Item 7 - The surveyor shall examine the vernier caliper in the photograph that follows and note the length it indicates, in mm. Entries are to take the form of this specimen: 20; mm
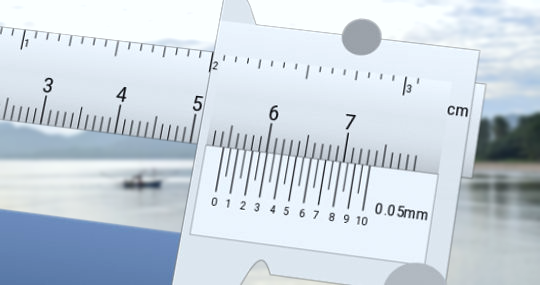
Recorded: 54.4; mm
